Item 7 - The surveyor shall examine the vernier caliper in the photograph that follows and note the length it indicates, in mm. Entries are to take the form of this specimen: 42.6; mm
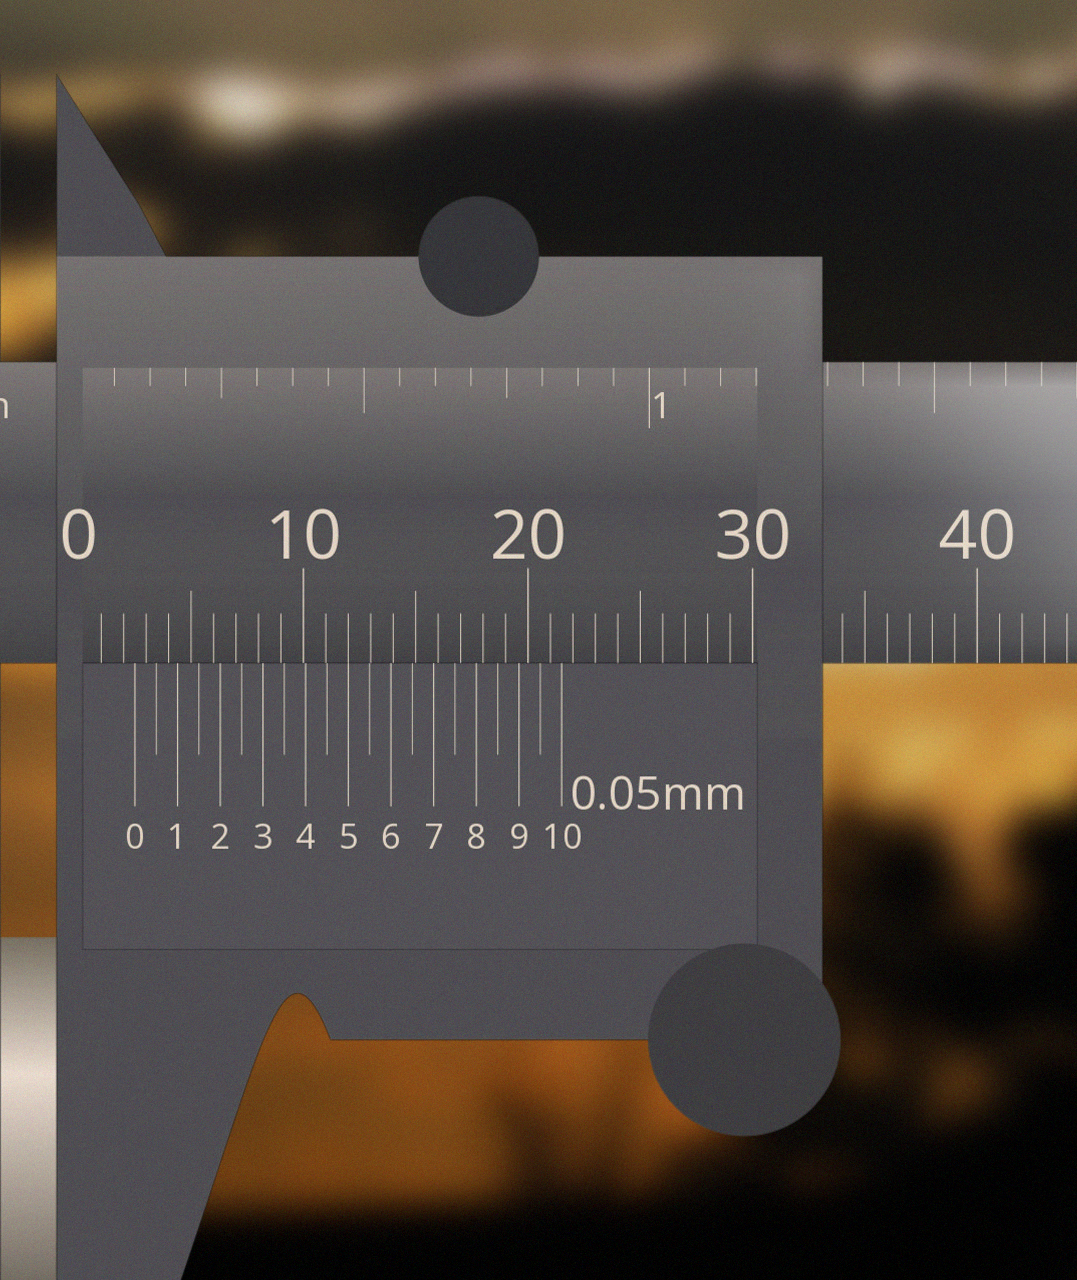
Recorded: 2.5; mm
